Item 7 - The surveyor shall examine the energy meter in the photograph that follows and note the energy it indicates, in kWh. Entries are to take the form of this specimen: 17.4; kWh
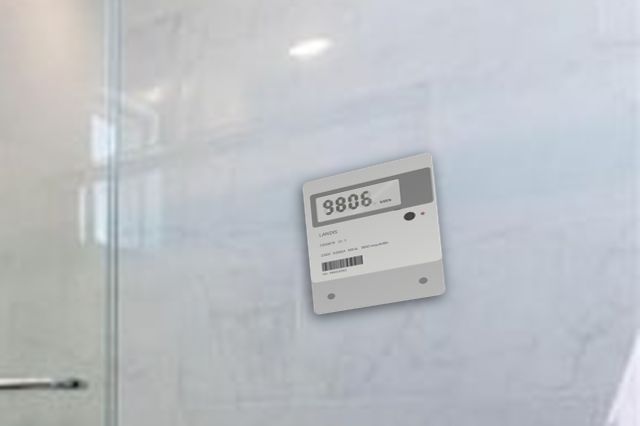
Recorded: 9806; kWh
